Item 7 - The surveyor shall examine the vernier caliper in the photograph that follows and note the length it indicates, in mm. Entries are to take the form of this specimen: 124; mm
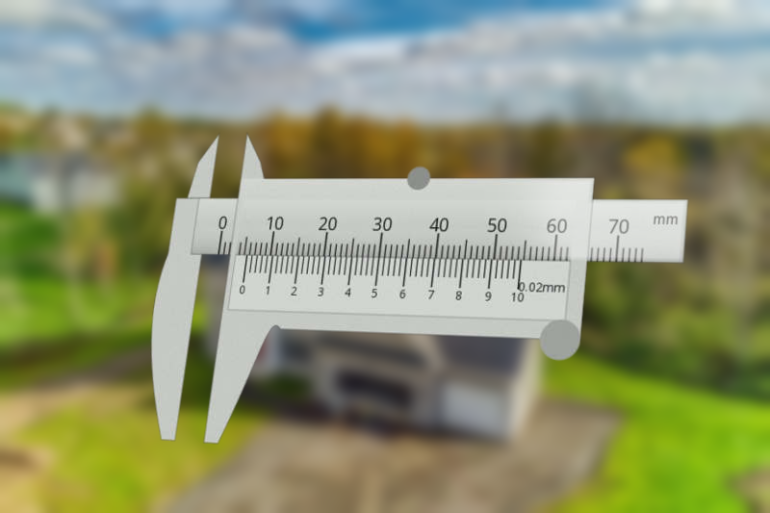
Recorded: 5.5; mm
